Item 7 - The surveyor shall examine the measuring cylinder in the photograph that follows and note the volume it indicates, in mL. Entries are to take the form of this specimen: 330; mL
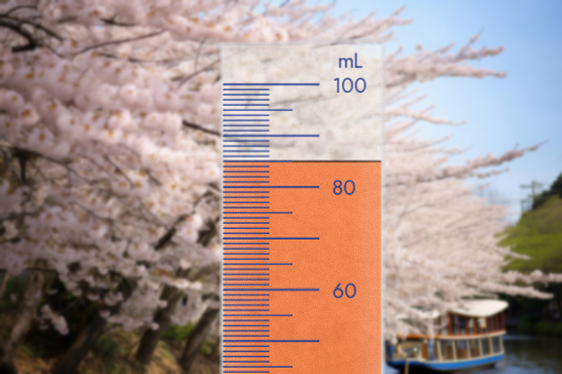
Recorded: 85; mL
